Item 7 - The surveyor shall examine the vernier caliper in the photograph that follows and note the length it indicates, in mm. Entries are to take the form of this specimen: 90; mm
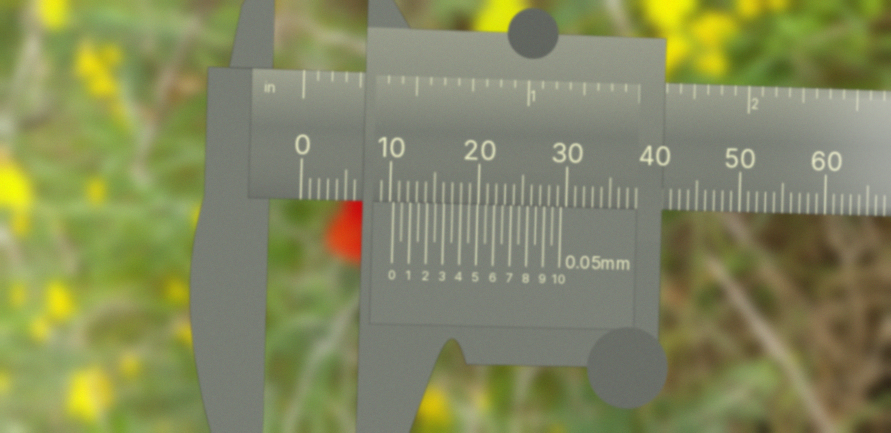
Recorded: 10.4; mm
